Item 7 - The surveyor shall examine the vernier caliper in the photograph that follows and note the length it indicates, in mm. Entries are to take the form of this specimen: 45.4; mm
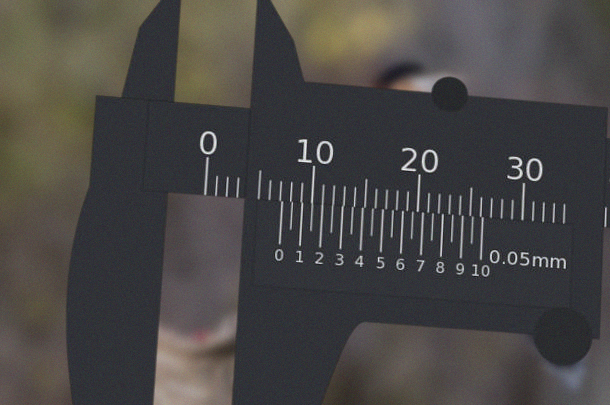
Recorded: 7.2; mm
